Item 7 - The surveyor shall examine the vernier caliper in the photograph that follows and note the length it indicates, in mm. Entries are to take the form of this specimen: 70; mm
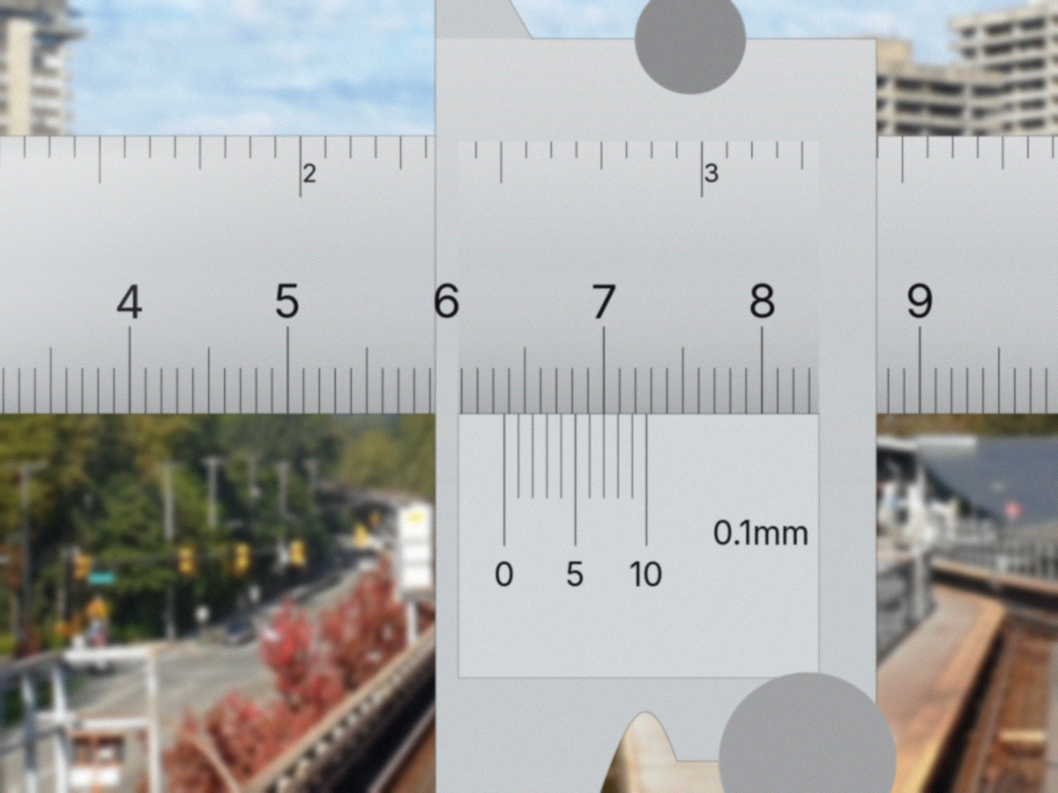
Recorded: 63.7; mm
